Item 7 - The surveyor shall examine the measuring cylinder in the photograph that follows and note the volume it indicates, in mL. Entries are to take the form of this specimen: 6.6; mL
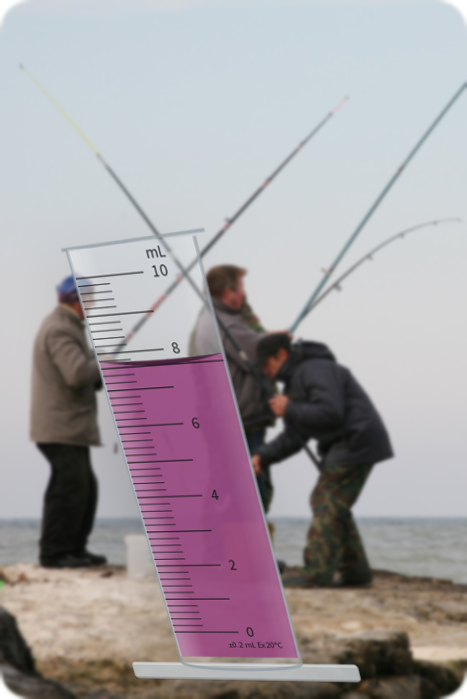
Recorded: 7.6; mL
